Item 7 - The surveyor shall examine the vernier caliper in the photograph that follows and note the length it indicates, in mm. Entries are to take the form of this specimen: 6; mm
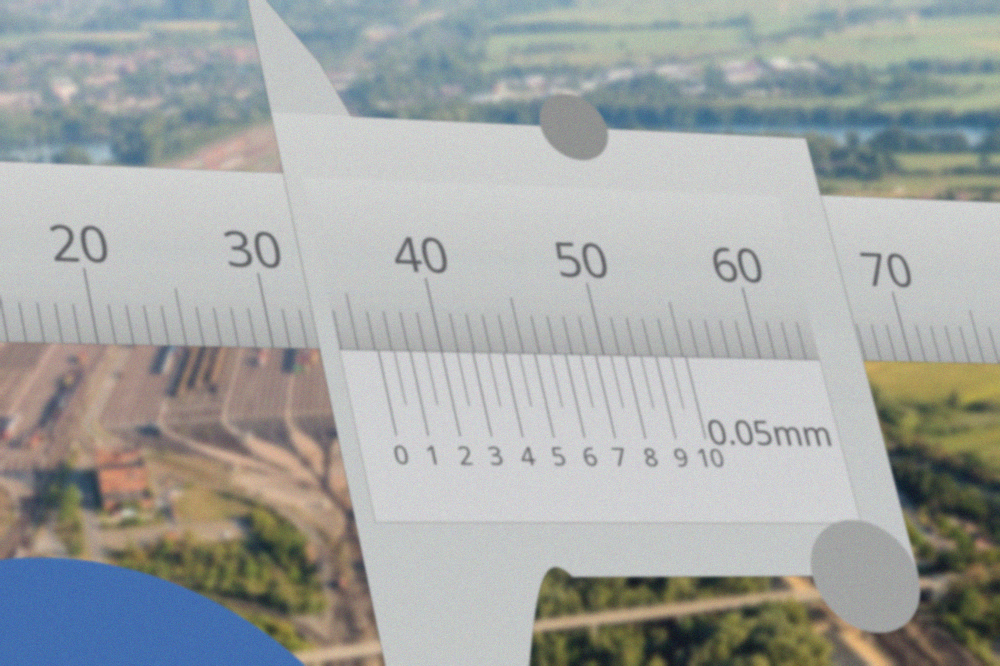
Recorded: 36.2; mm
